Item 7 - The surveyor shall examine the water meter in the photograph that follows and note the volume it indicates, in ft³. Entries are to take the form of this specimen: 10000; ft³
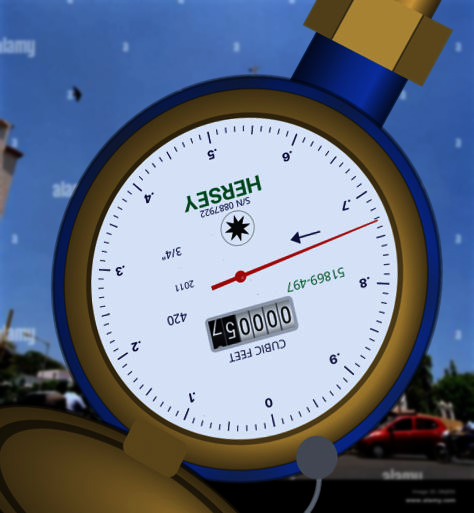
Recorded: 56.73; ft³
